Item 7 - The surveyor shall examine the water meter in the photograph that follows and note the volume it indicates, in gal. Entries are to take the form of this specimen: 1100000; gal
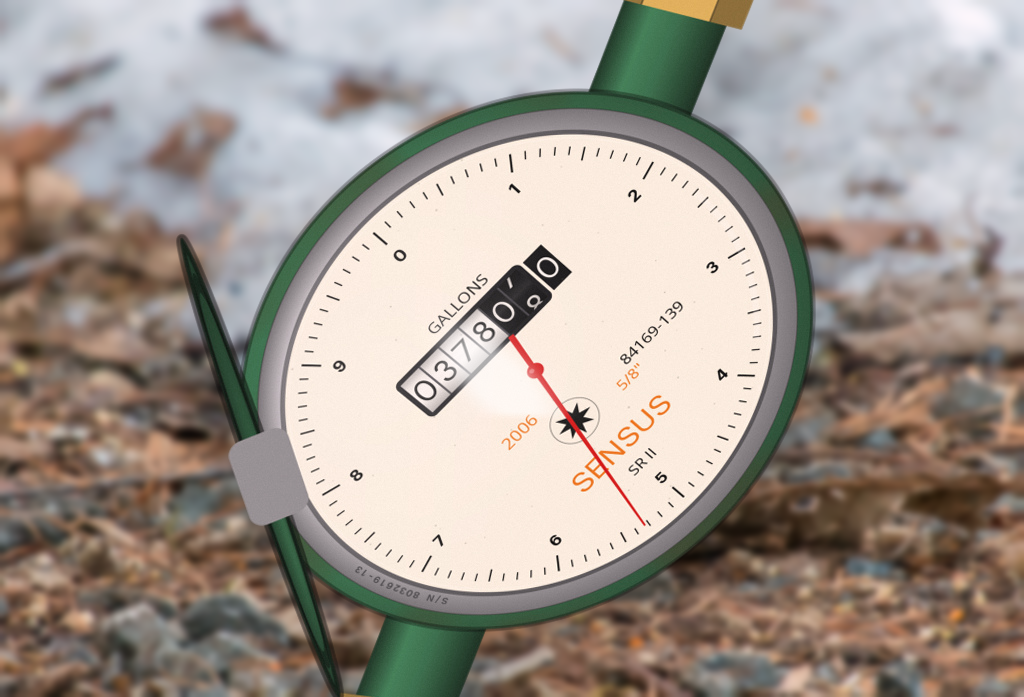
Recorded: 378075.3; gal
